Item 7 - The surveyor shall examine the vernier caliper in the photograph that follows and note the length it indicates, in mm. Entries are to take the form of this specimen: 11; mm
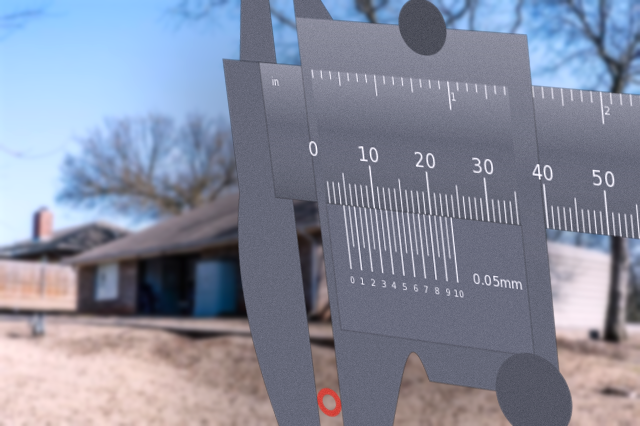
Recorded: 4.5; mm
